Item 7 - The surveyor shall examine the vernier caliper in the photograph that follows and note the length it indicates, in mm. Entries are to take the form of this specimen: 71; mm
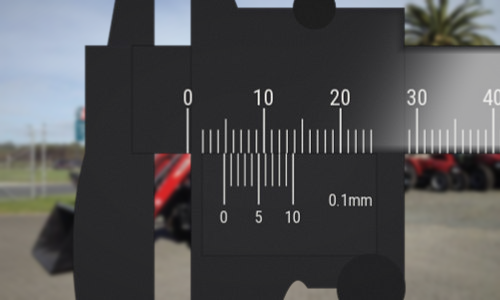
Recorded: 4.8; mm
